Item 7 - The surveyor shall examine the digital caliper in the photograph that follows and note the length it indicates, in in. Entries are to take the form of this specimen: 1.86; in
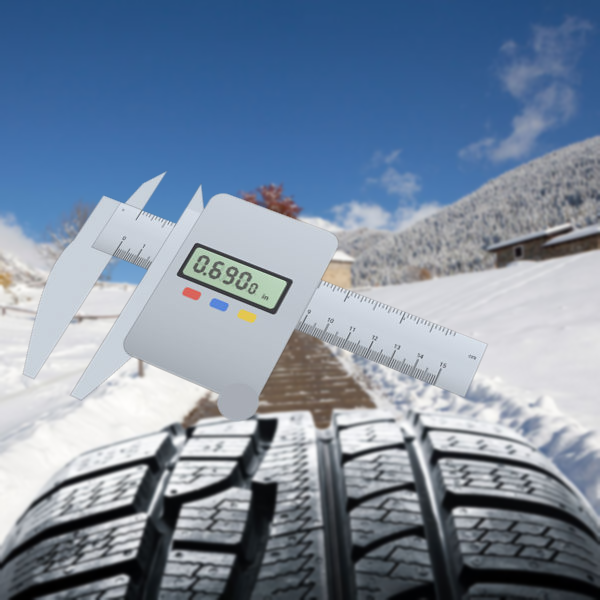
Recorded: 0.6900; in
